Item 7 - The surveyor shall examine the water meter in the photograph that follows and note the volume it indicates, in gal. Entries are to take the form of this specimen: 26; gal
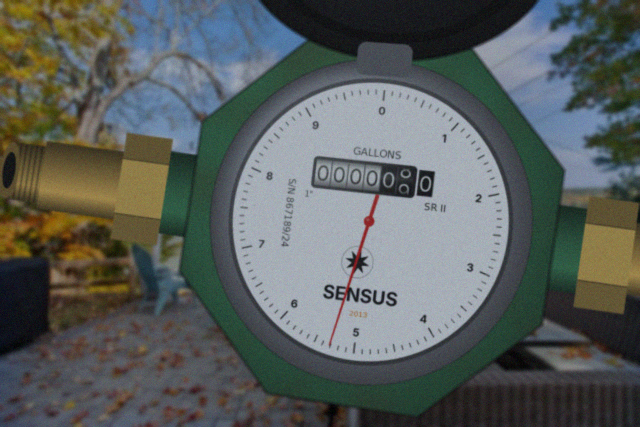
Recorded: 85.3; gal
